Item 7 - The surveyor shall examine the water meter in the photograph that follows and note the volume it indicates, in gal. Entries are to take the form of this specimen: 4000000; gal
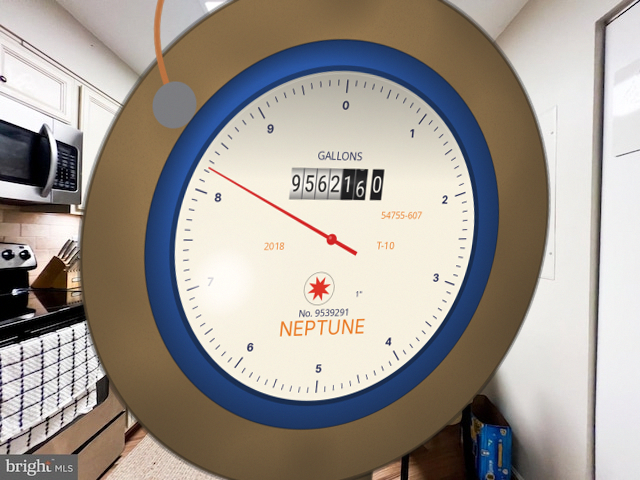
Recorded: 9562158.2; gal
